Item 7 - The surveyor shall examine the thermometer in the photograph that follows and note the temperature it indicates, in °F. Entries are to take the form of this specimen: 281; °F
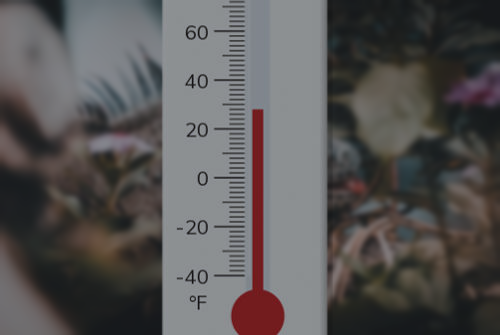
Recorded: 28; °F
